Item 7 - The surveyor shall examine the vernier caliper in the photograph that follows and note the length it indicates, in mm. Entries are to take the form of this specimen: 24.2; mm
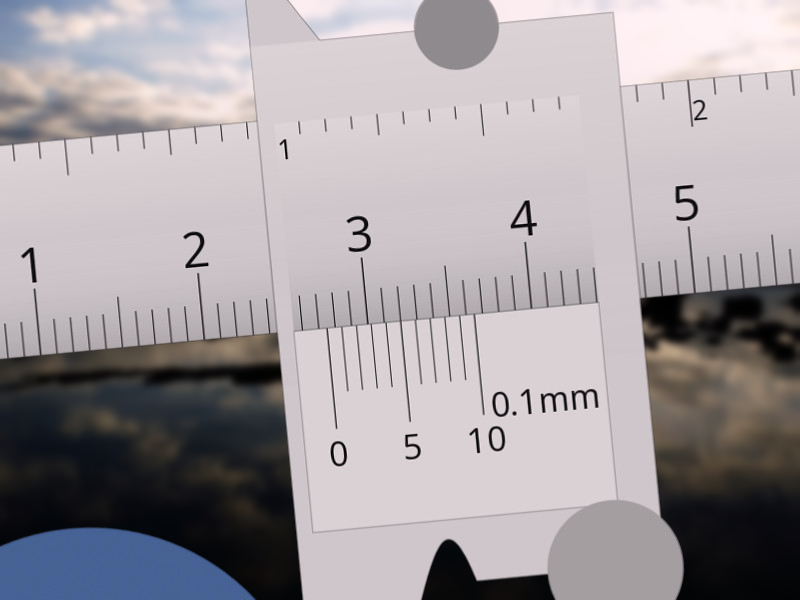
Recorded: 27.5; mm
